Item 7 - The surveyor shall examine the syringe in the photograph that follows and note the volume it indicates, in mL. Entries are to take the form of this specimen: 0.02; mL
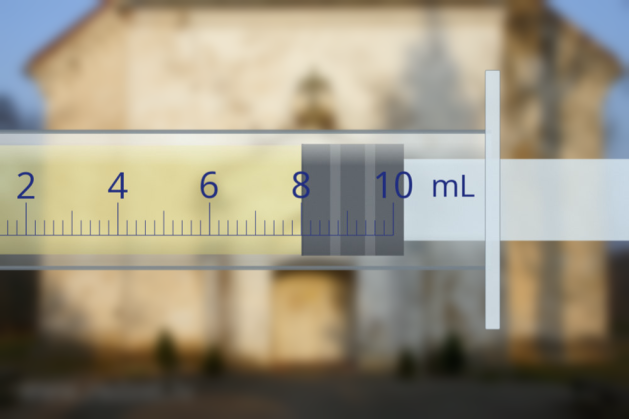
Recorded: 8; mL
